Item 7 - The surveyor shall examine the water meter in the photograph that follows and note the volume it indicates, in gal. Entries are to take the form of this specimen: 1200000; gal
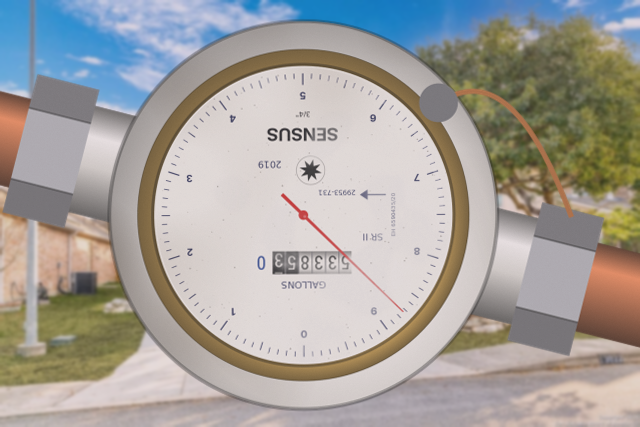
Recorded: 5338528.7; gal
